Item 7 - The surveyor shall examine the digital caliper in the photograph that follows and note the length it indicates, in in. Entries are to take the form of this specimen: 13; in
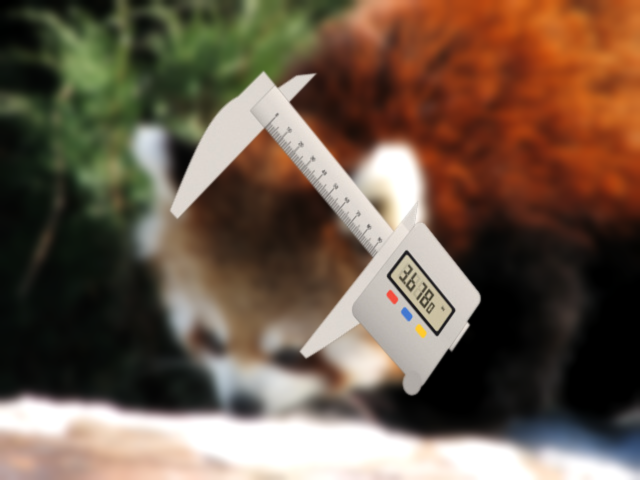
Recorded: 3.6780; in
